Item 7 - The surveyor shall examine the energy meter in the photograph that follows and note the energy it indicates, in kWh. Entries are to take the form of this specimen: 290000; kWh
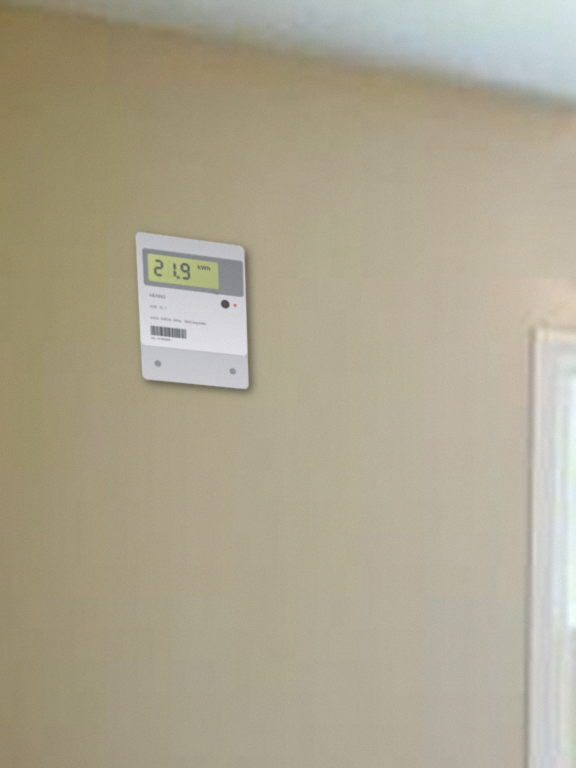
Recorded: 21.9; kWh
